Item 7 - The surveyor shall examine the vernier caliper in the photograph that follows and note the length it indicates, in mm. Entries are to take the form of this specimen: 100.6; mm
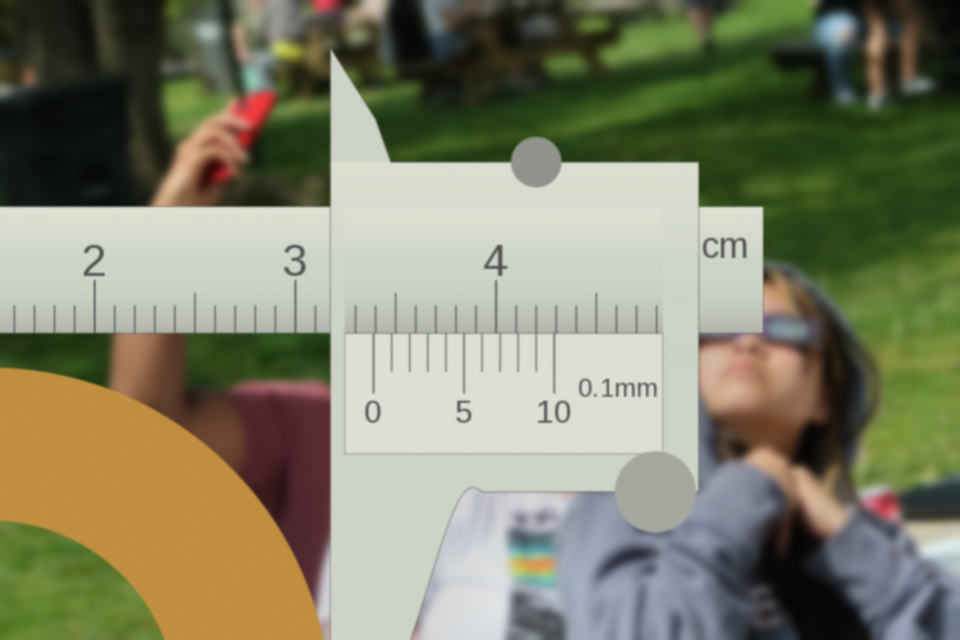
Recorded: 33.9; mm
